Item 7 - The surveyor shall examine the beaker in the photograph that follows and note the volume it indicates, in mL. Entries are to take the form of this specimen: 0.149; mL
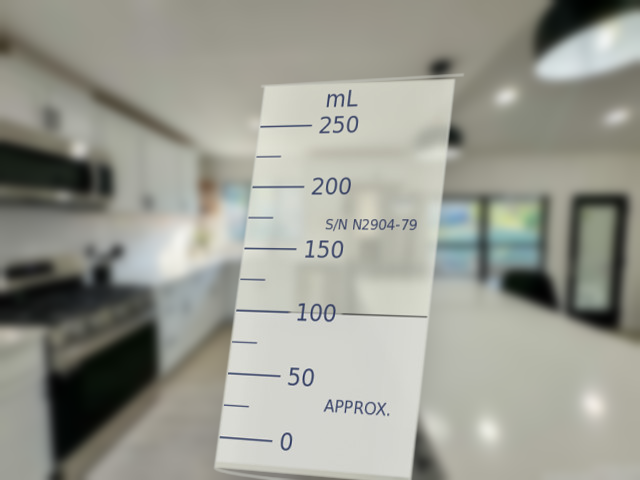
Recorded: 100; mL
